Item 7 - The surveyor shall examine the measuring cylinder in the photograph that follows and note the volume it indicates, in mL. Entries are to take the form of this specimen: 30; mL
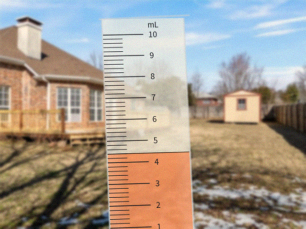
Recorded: 4.4; mL
